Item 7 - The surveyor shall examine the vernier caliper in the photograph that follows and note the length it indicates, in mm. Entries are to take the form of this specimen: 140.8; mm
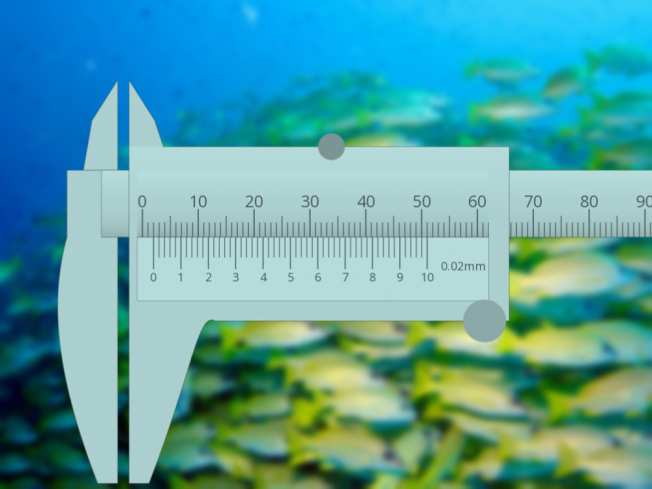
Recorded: 2.0; mm
